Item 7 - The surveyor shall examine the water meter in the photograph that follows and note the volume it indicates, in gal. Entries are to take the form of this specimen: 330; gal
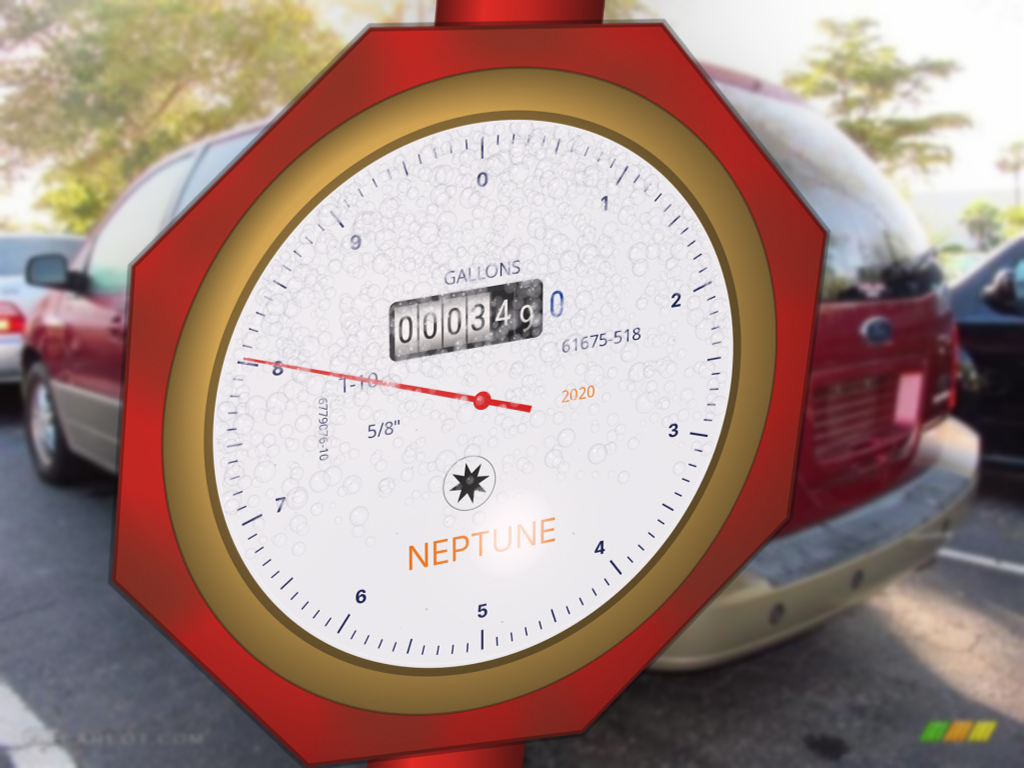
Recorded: 3488.0; gal
